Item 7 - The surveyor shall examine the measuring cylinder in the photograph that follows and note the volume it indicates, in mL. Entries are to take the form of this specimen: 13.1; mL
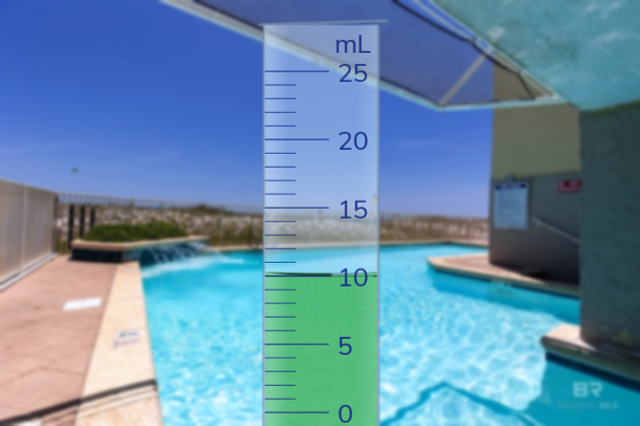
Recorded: 10; mL
